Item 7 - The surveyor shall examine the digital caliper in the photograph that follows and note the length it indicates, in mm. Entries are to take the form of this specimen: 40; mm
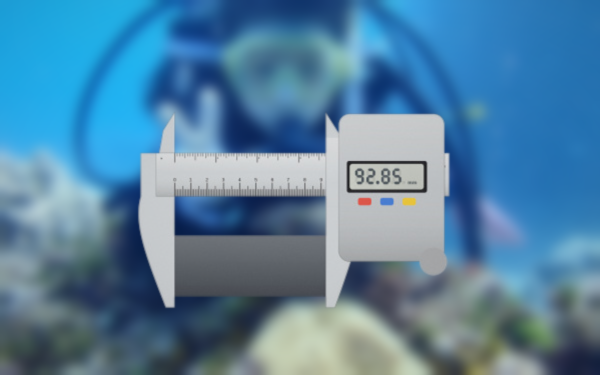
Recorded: 92.85; mm
